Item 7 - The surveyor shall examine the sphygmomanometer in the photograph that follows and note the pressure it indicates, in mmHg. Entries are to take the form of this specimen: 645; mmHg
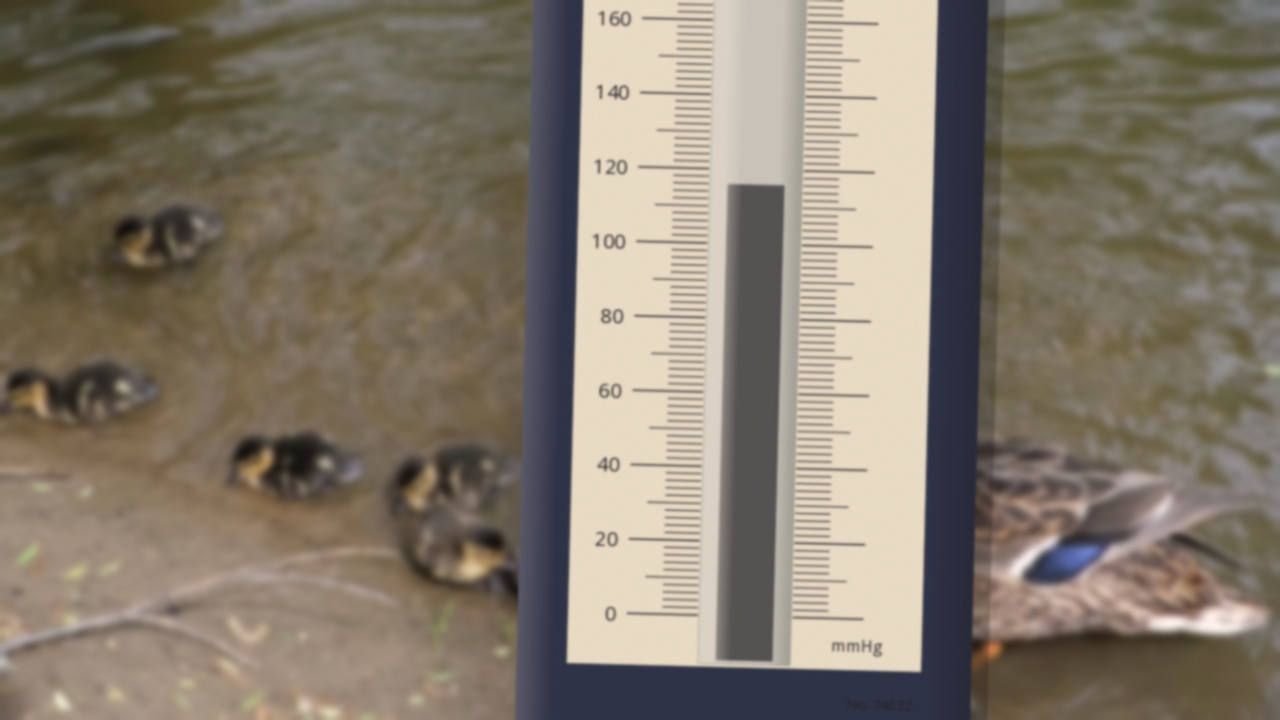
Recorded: 116; mmHg
